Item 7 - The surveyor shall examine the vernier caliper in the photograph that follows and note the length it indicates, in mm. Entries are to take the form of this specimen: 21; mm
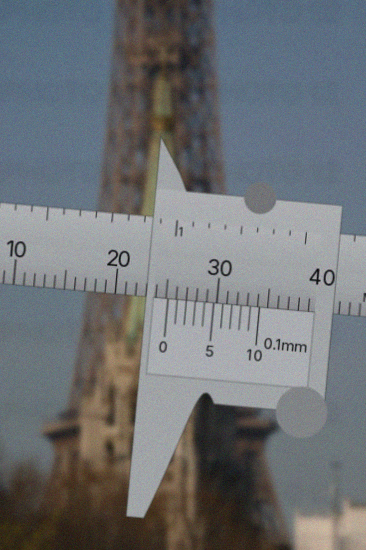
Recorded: 25.2; mm
